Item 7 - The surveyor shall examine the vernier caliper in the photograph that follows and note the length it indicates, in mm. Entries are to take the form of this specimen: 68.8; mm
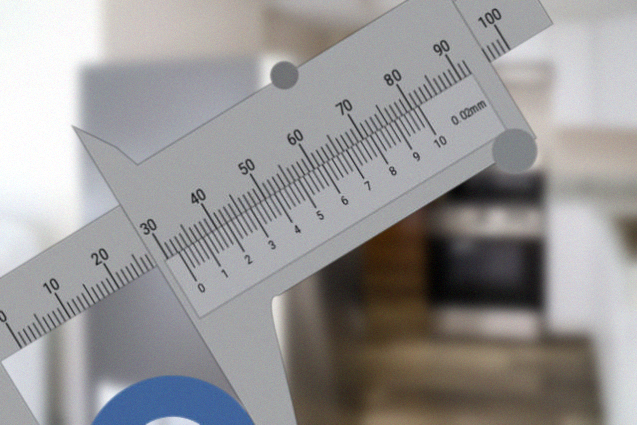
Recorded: 32.2; mm
